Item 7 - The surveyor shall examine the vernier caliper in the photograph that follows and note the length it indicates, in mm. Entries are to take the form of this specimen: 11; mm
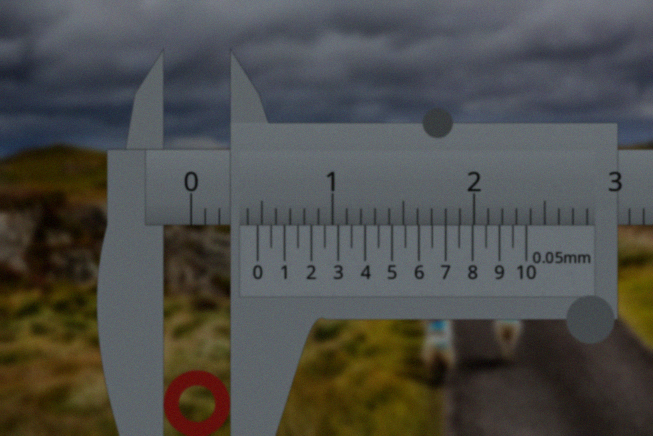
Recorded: 4.7; mm
